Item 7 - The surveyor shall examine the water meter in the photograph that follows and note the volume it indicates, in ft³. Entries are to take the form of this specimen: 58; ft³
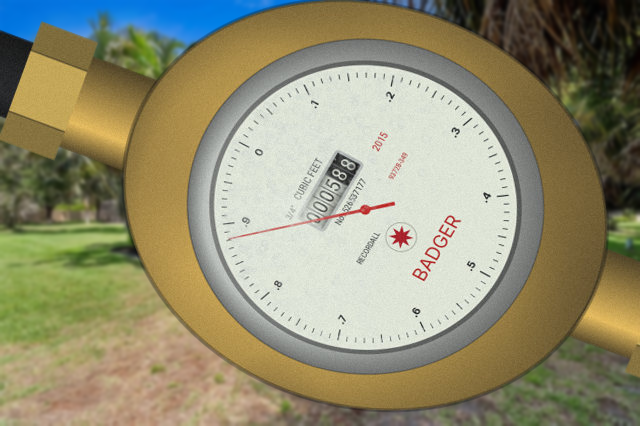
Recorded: 587.88; ft³
